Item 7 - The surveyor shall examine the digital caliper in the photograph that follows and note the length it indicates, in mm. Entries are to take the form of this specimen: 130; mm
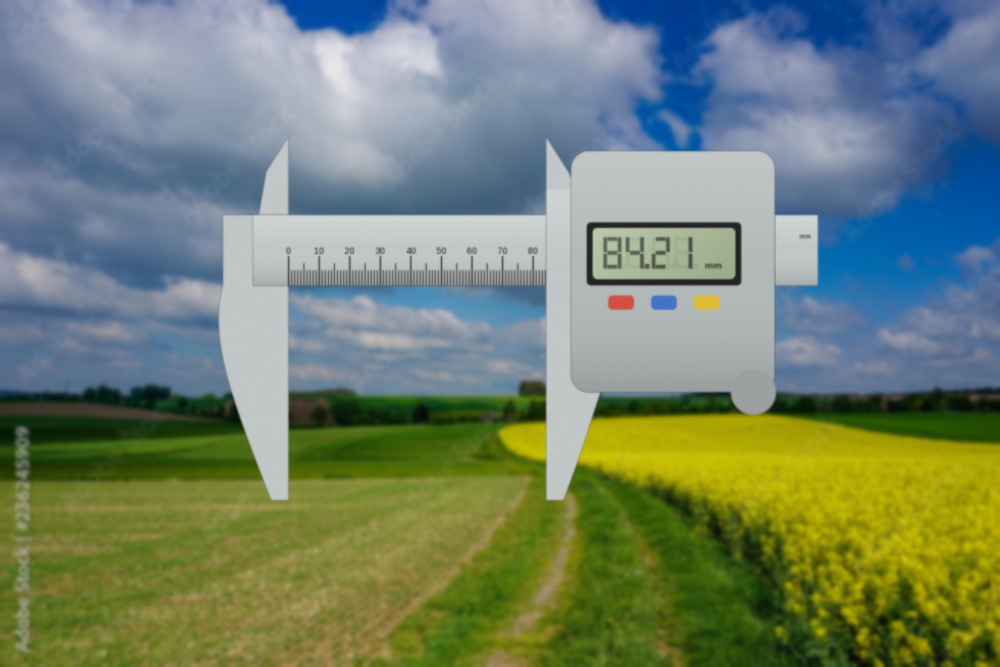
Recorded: 84.21; mm
